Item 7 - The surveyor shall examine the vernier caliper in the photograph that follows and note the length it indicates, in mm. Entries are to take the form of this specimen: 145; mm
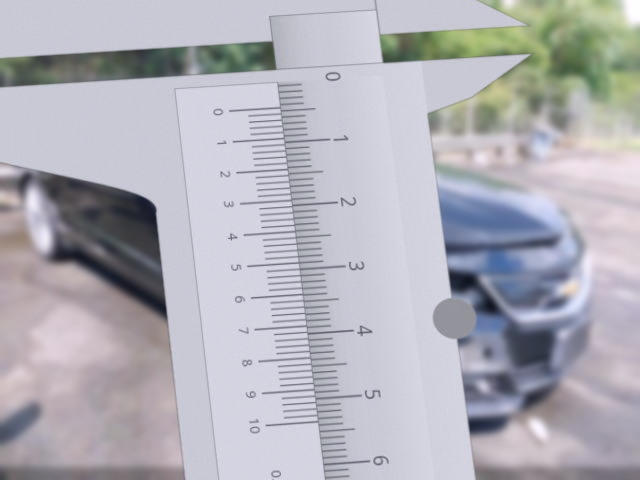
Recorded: 4.5; mm
